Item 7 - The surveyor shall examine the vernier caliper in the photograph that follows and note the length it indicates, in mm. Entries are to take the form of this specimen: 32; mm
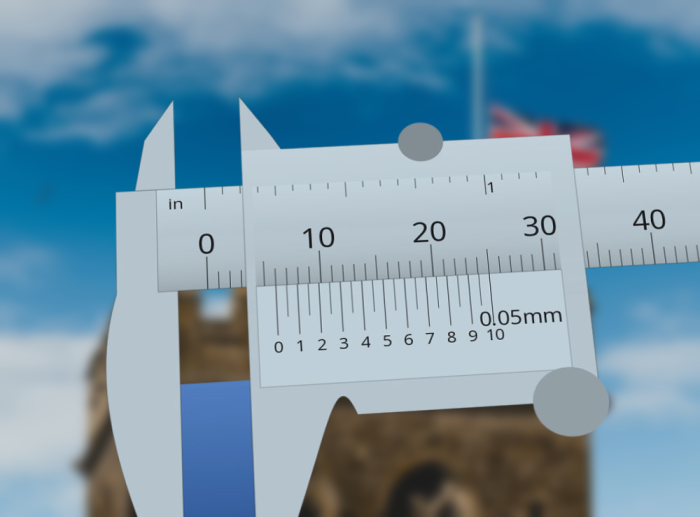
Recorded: 6.0; mm
